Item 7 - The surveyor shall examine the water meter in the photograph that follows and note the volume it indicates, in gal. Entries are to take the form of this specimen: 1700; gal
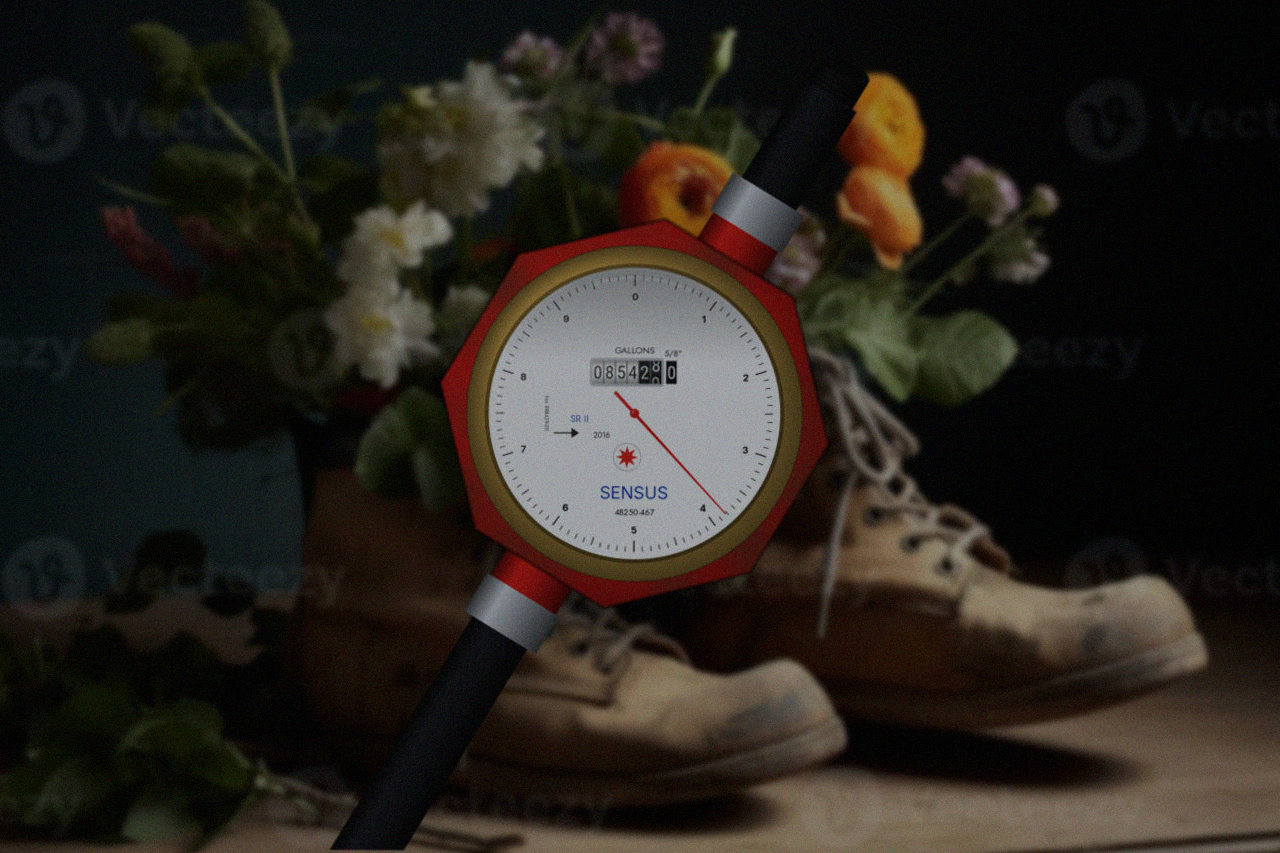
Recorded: 854283.8; gal
